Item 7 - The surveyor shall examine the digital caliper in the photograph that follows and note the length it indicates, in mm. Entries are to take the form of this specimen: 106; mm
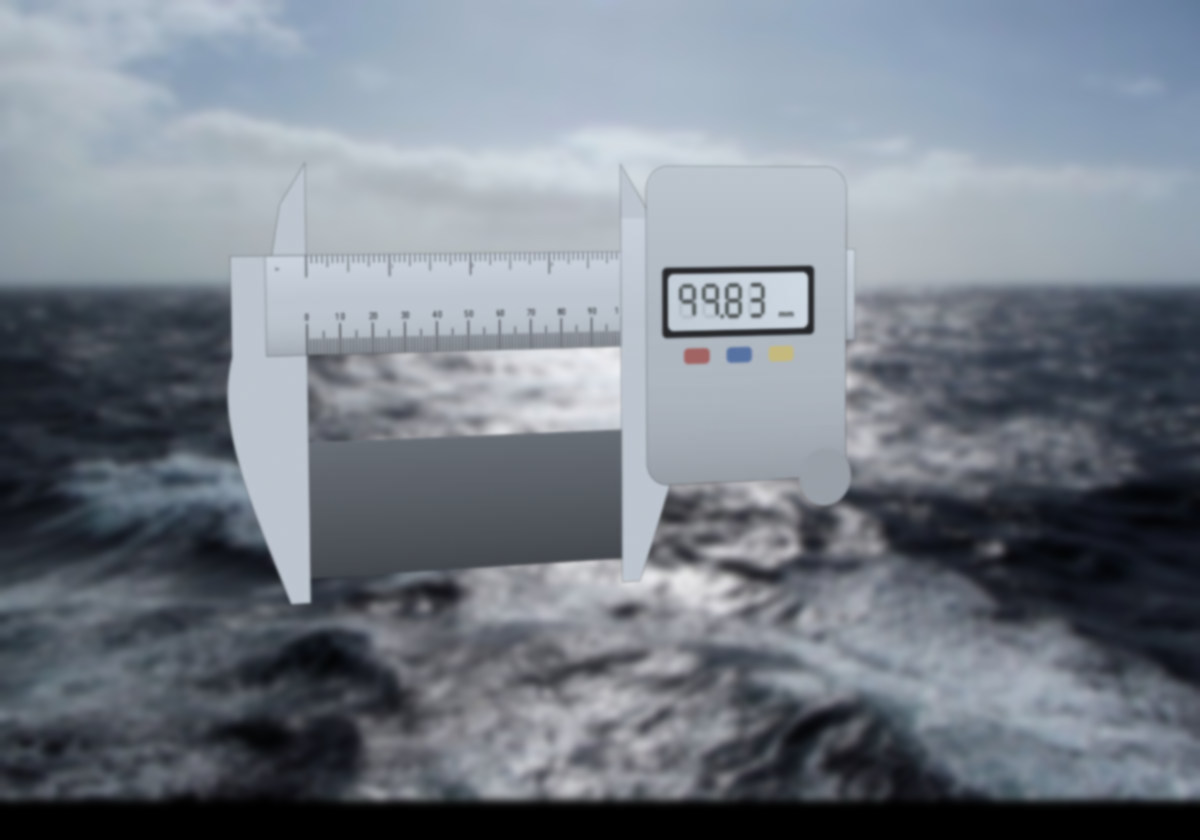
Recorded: 99.83; mm
